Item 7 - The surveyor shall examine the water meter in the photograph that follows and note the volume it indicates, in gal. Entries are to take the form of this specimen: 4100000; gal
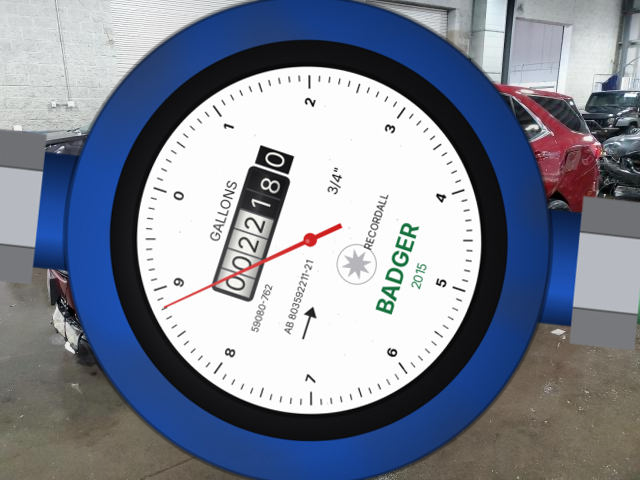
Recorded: 22178.8; gal
